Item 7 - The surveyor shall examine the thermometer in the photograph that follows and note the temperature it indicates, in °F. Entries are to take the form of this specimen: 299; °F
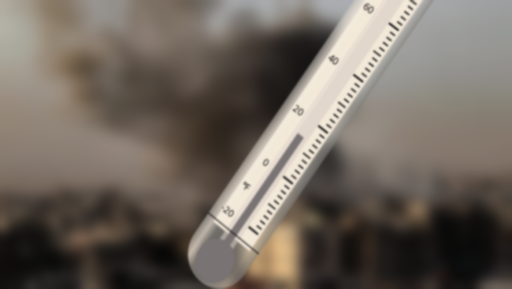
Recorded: 14; °F
